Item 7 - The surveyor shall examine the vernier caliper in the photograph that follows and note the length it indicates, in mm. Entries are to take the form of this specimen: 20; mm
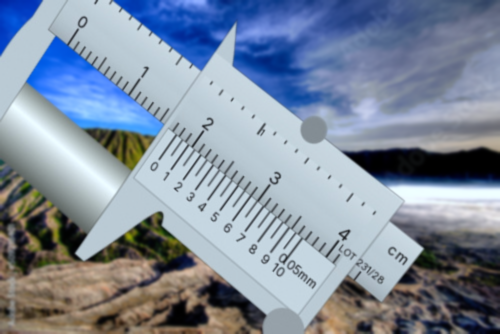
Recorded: 17.6; mm
